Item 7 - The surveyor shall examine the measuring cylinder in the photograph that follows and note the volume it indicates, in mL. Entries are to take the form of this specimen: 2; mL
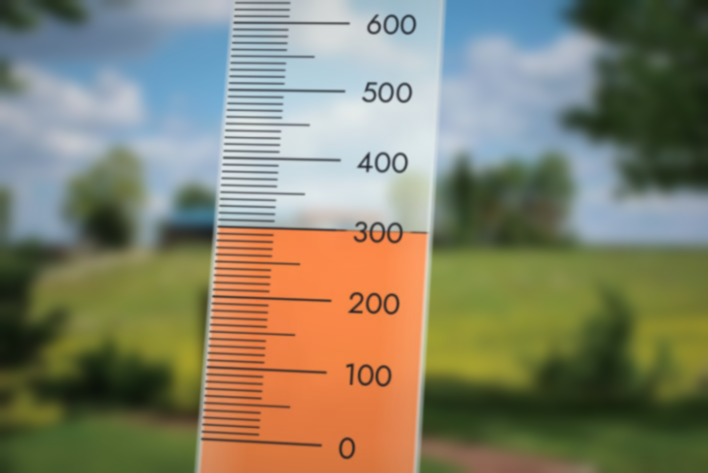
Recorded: 300; mL
